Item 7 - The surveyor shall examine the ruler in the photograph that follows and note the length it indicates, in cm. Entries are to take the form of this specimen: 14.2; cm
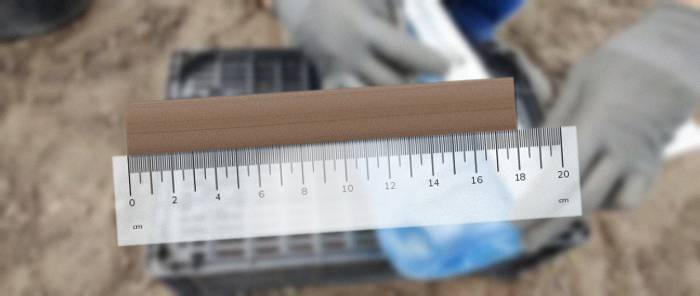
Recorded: 18; cm
